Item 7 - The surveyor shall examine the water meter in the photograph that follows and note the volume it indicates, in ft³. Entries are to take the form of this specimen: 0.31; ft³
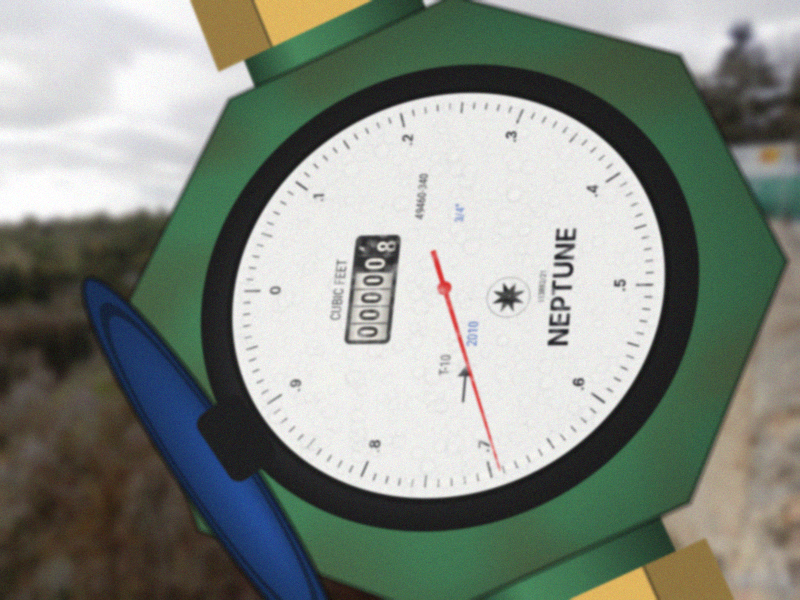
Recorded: 7.69; ft³
